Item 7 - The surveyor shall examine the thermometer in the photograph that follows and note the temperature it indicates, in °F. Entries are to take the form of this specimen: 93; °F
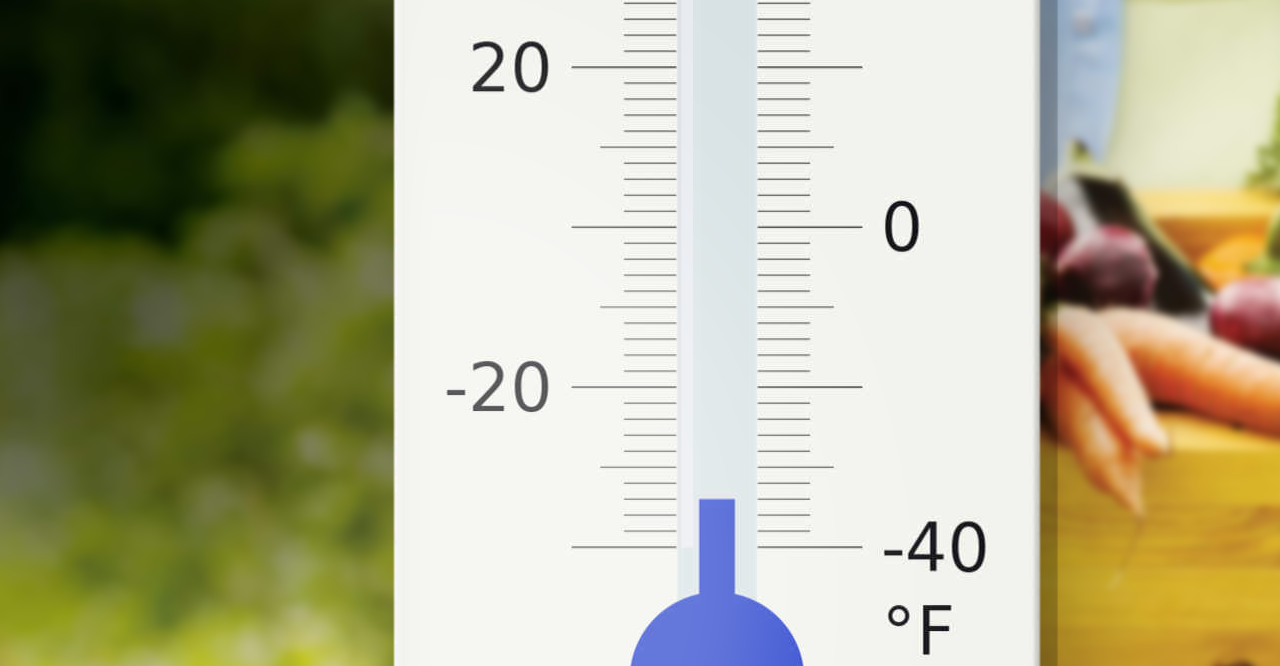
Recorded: -34; °F
